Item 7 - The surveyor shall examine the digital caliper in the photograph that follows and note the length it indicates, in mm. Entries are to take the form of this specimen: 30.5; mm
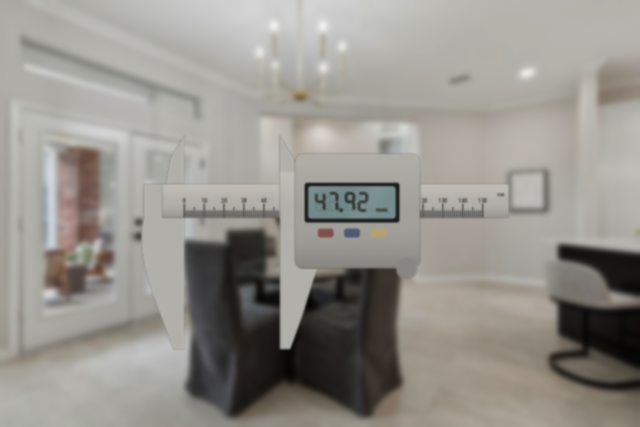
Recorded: 47.92; mm
